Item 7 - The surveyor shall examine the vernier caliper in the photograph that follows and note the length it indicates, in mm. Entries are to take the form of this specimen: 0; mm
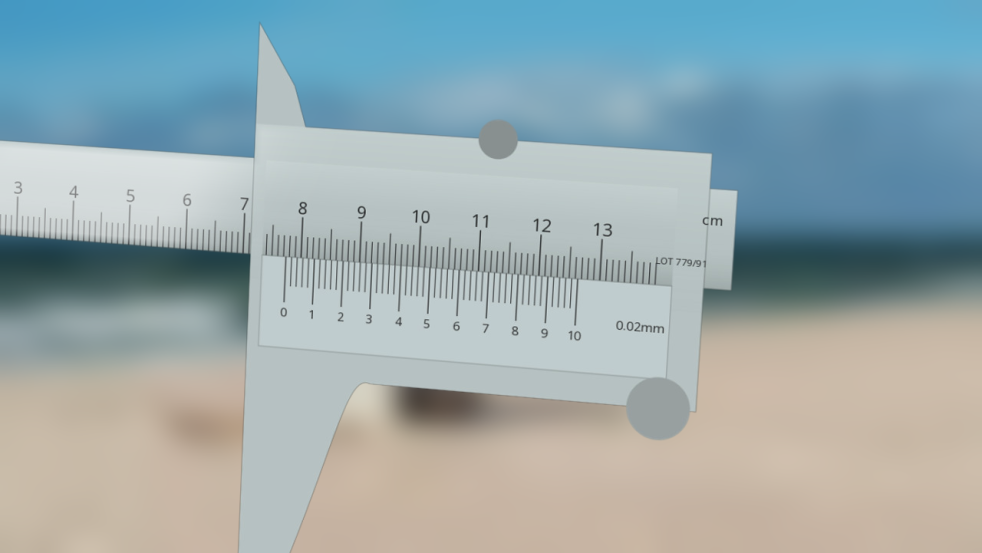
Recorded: 77.4; mm
